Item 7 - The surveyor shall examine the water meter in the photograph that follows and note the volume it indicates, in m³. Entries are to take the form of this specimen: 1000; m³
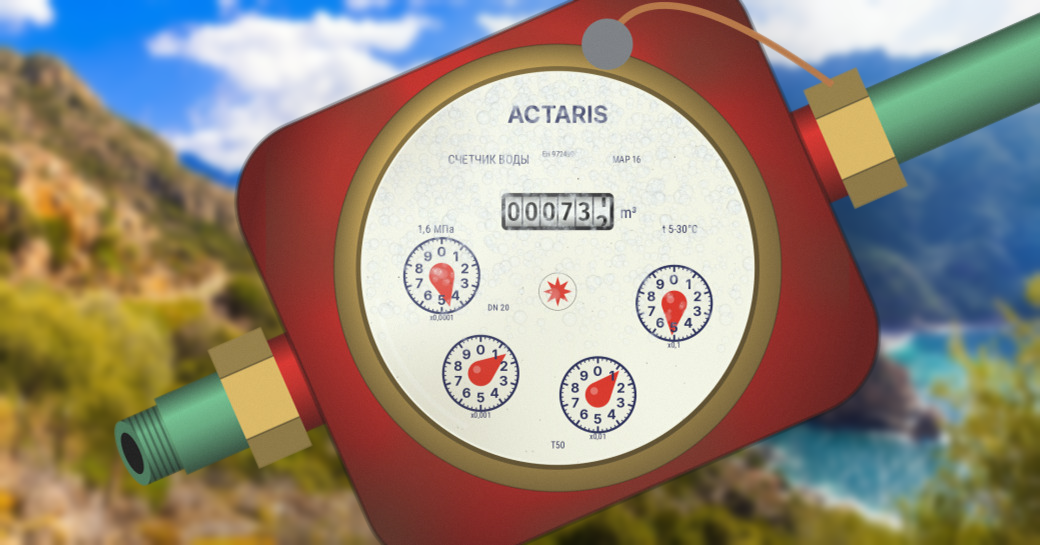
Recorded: 731.5114; m³
